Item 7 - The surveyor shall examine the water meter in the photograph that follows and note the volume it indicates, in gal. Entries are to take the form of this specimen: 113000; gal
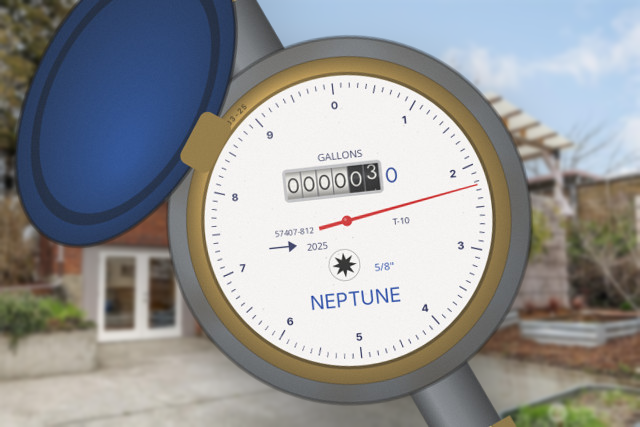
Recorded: 32.2; gal
